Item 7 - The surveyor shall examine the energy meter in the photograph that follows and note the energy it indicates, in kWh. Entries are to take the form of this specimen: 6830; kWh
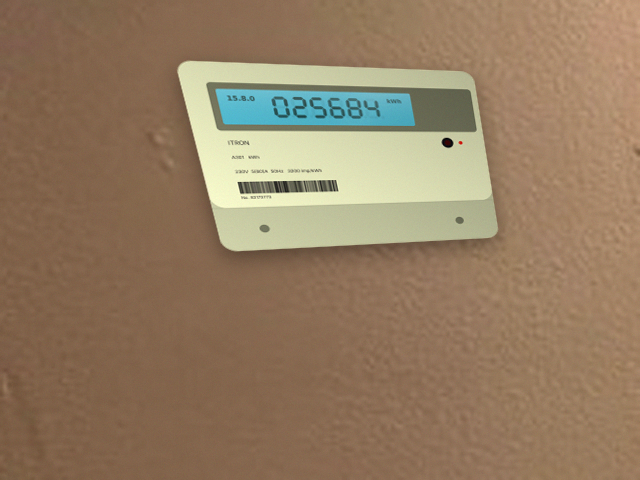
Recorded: 25684; kWh
